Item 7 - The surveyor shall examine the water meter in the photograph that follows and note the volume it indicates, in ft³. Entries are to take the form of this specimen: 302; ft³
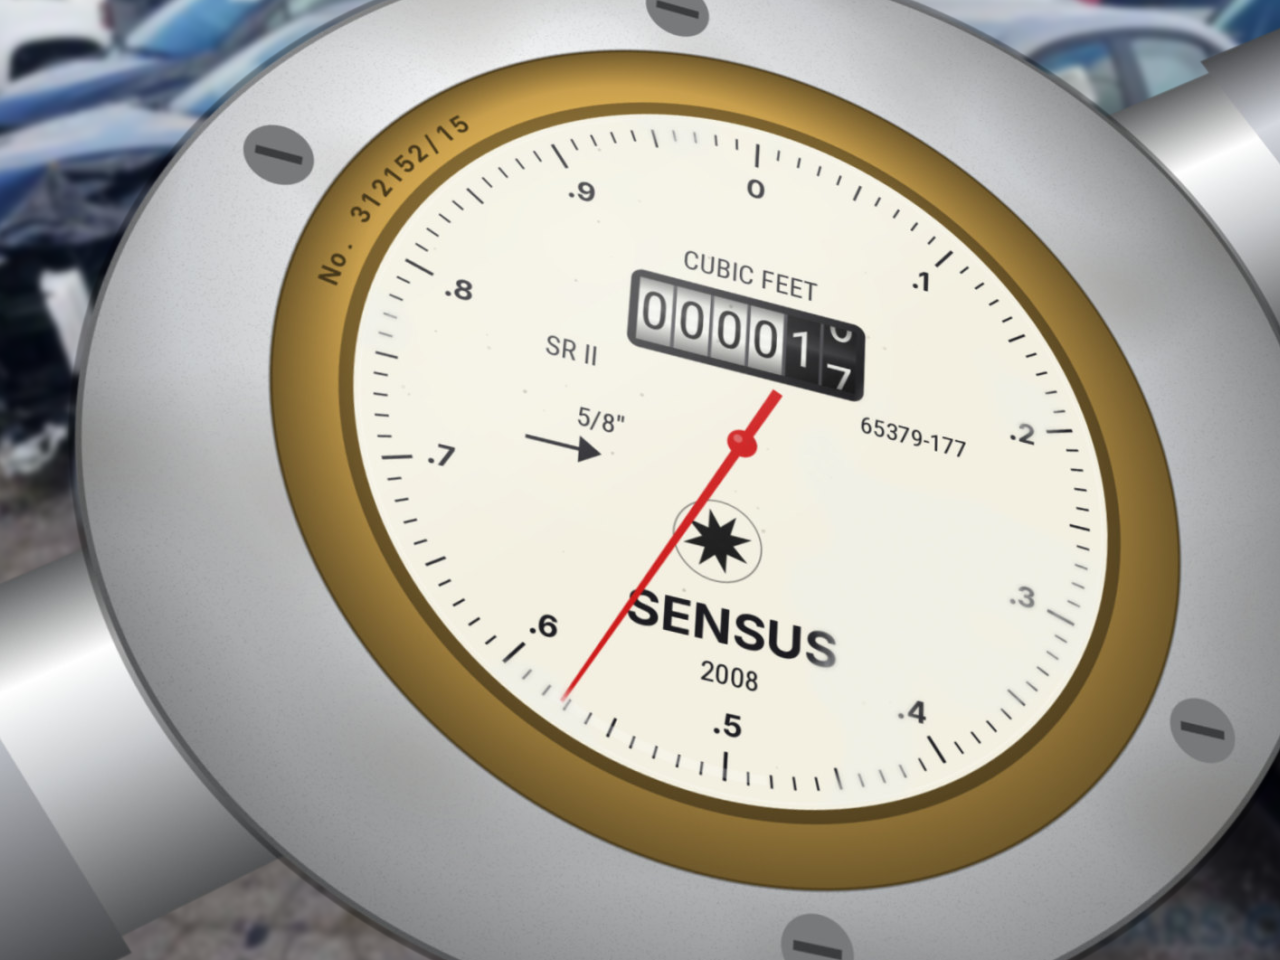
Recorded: 16.57; ft³
